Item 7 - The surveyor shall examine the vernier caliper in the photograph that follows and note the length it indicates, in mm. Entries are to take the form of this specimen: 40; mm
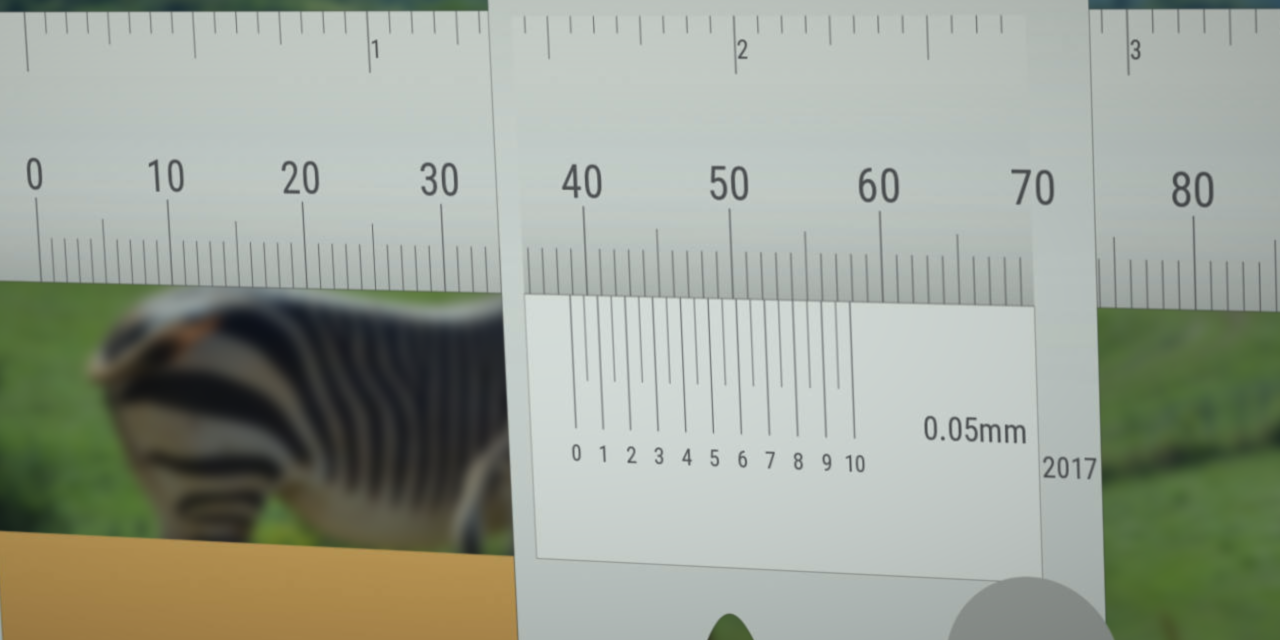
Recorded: 38.8; mm
